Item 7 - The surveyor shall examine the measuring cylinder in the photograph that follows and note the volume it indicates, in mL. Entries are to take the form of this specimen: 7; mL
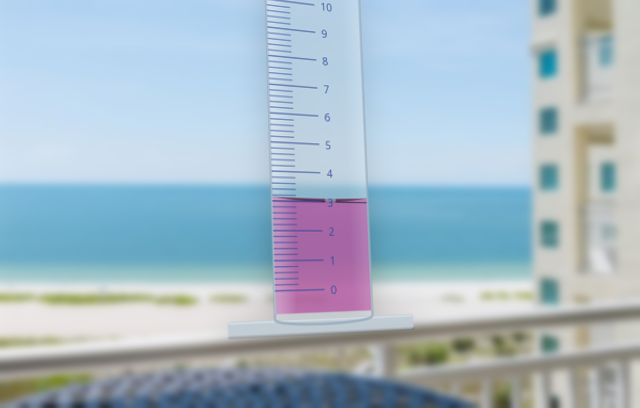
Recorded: 3; mL
